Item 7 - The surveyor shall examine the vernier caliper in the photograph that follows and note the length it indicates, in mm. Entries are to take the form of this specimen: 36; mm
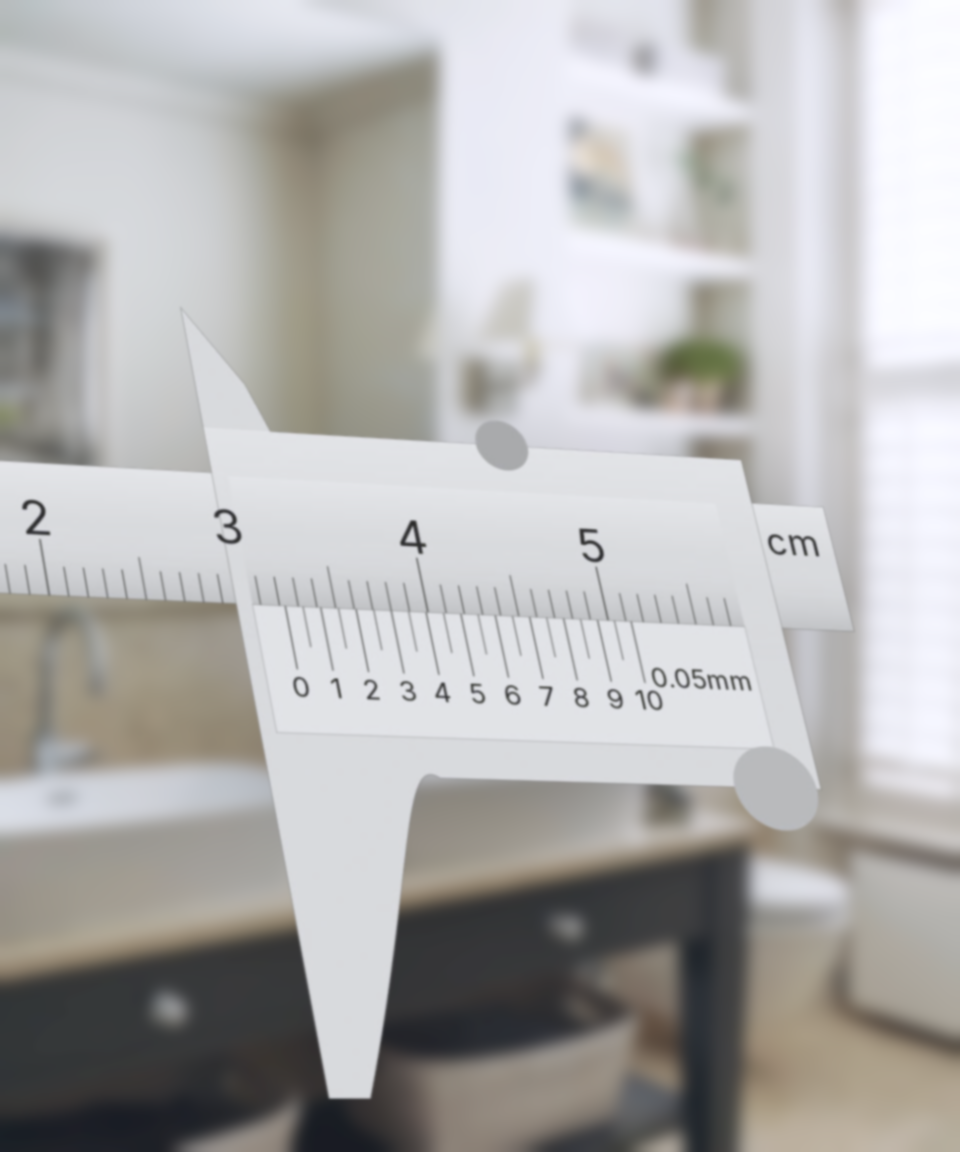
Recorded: 32.3; mm
